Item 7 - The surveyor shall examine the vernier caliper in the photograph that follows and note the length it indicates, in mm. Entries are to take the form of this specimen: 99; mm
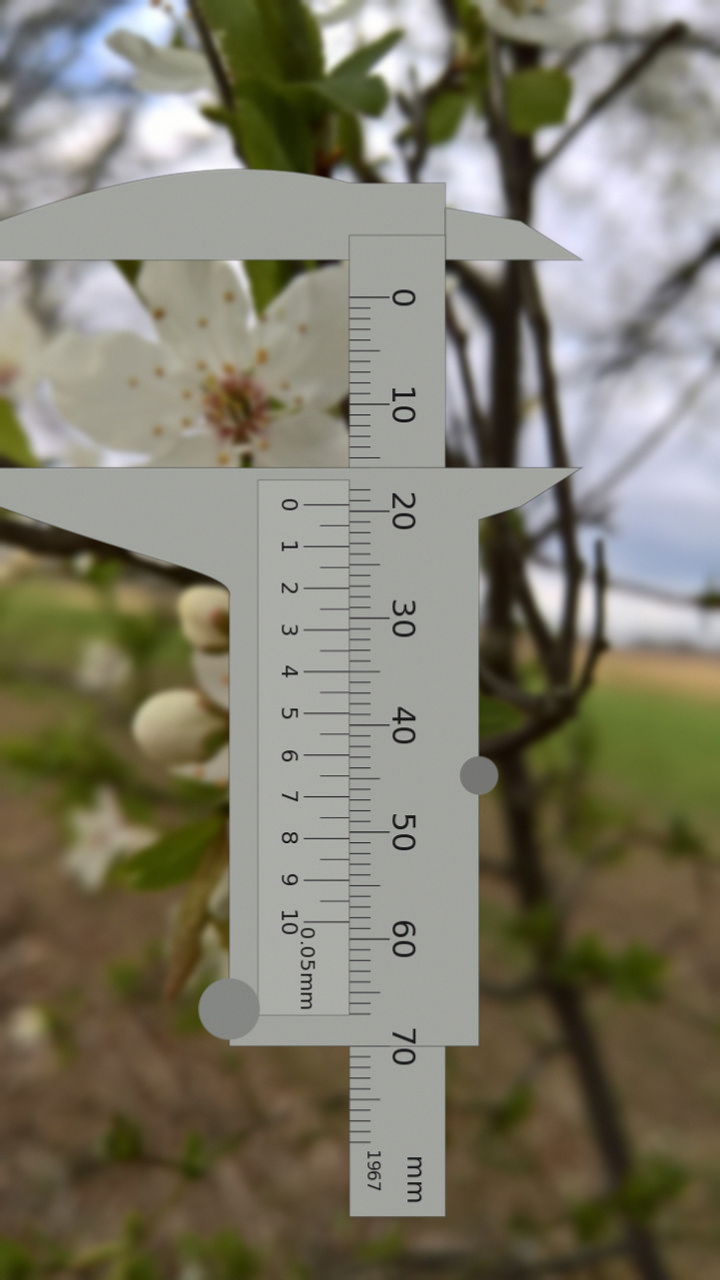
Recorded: 19.4; mm
